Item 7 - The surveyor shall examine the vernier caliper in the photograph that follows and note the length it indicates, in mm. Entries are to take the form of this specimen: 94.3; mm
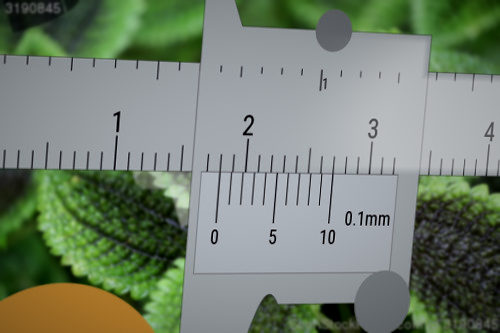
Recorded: 18.0; mm
